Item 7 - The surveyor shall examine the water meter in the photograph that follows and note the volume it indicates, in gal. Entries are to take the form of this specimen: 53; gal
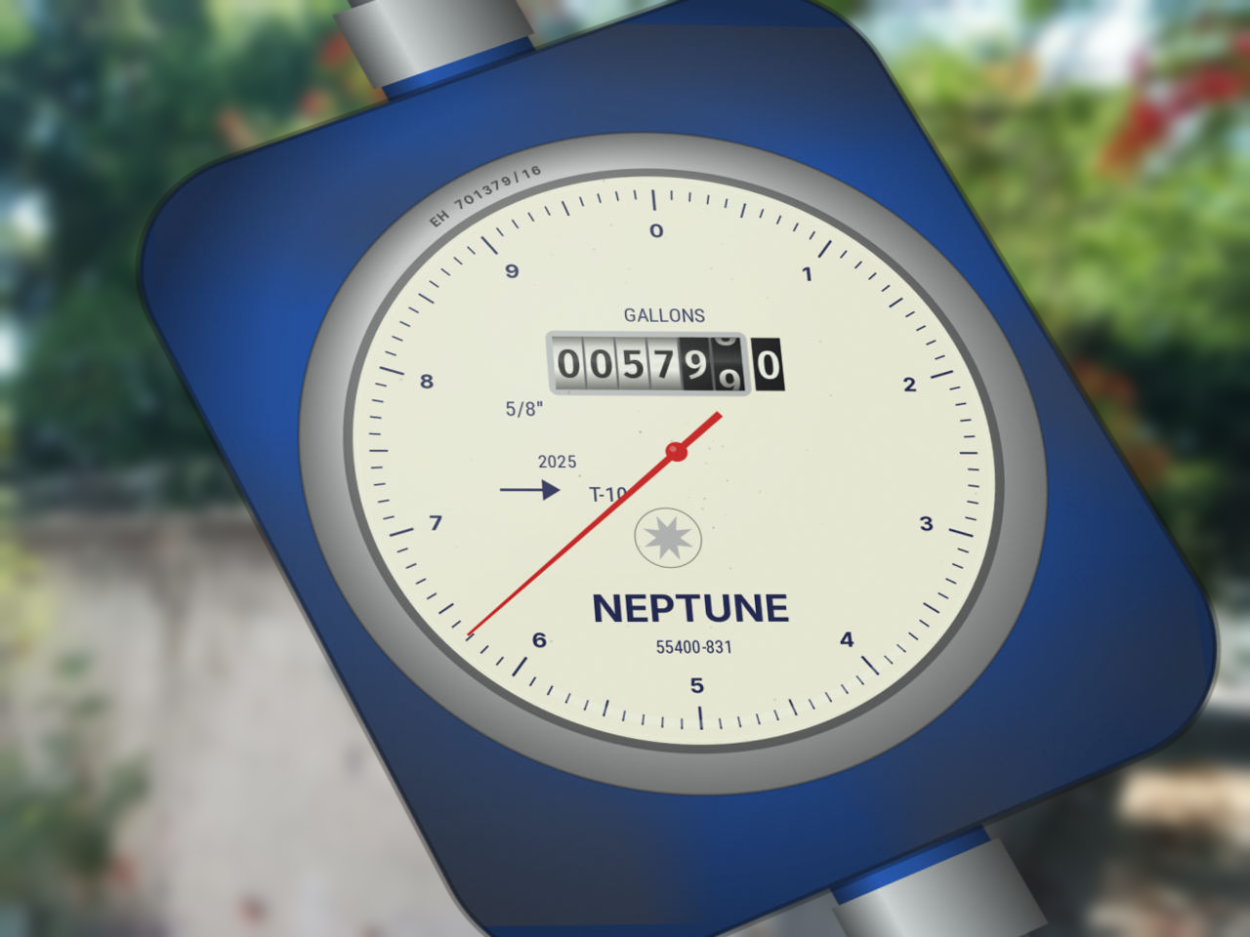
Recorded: 57986.3; gal
